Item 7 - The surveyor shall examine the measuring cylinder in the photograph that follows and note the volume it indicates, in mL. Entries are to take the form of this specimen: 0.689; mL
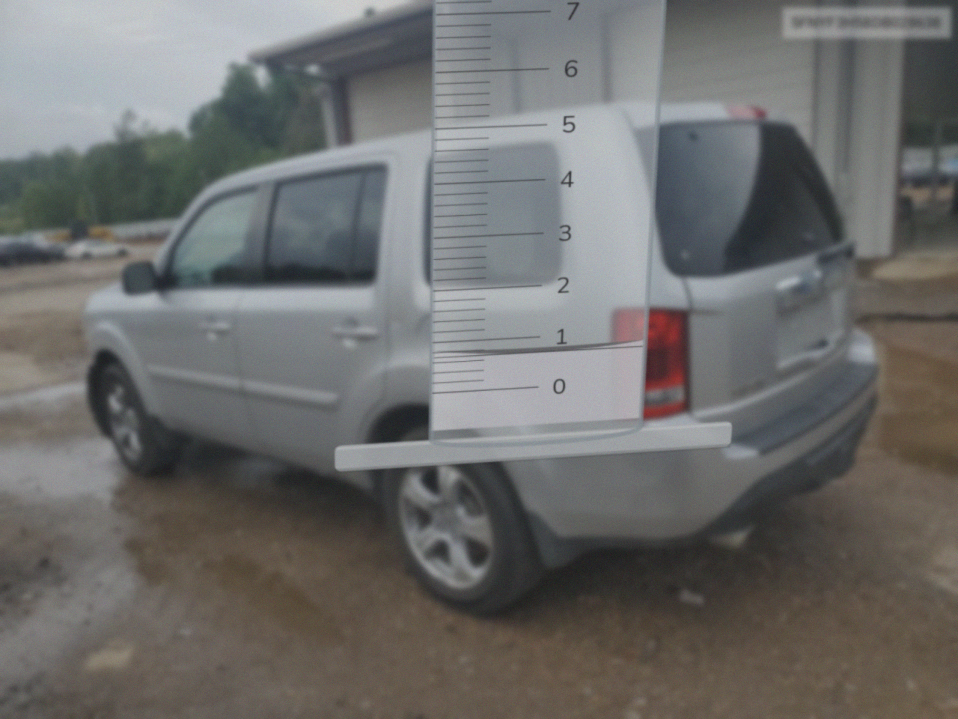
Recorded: 0.7; mL
